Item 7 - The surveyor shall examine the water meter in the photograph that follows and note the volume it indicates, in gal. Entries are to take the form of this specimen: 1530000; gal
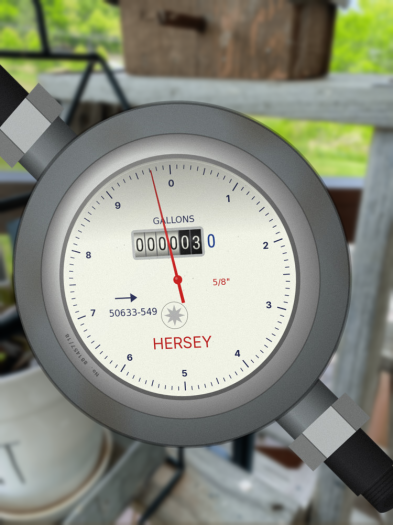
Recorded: 29.7; gal
